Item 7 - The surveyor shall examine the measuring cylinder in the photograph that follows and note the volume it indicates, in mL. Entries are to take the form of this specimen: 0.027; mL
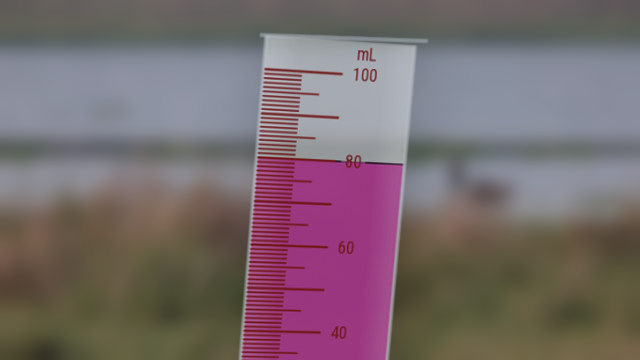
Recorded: 80; mL
